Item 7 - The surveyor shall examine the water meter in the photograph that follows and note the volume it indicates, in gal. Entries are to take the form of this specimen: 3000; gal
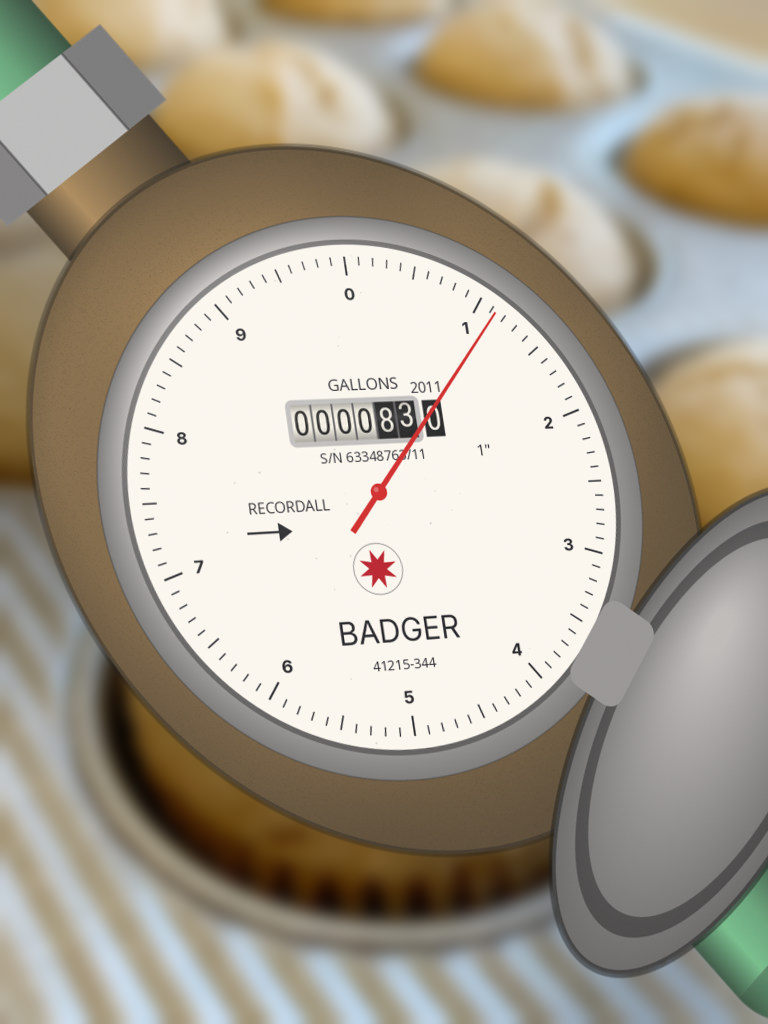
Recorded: 831.1; gal
